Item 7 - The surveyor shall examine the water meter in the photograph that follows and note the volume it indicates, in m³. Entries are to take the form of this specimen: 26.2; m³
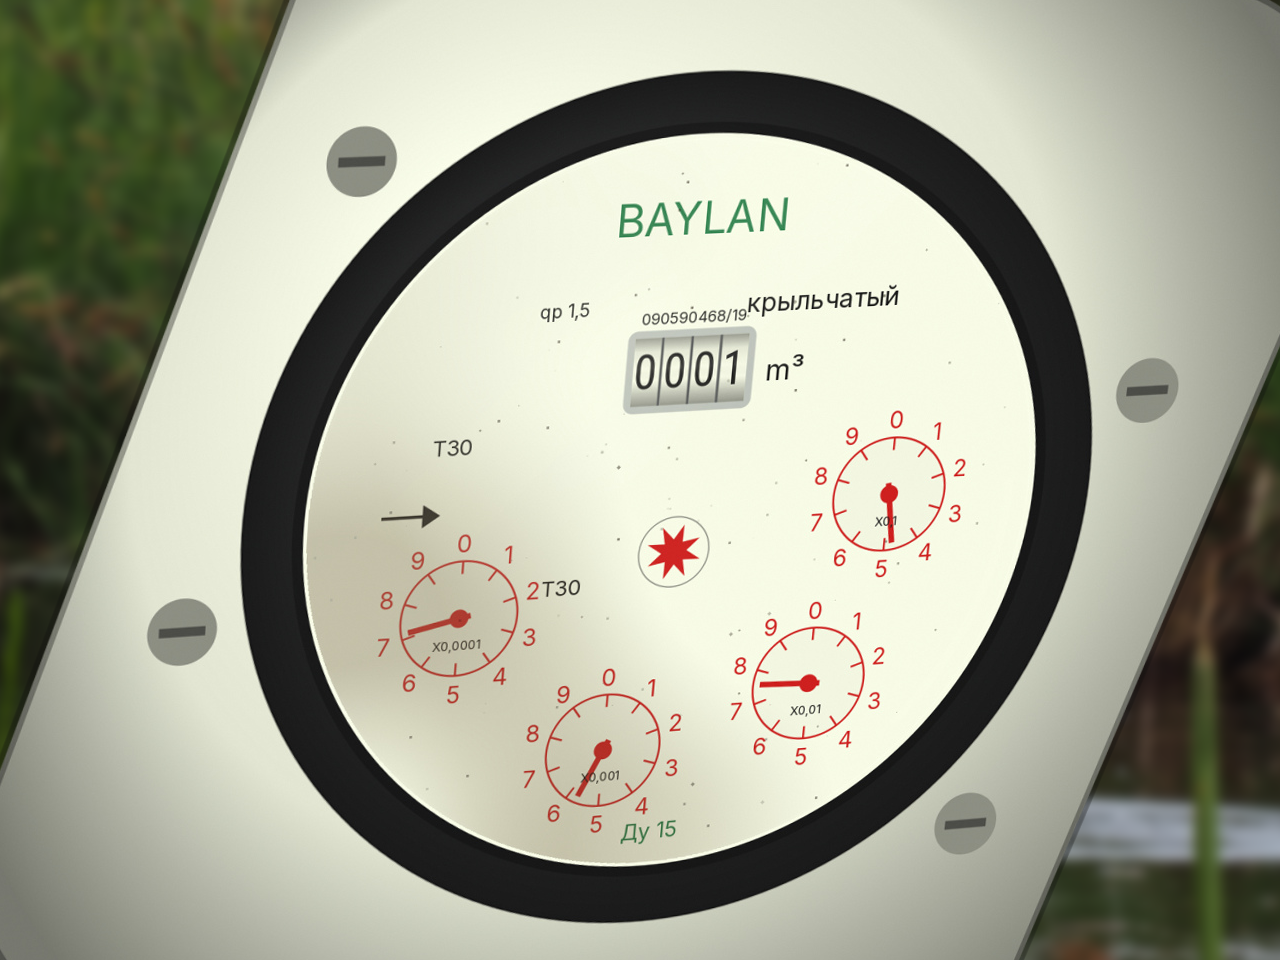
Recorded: 1.4757; m³
